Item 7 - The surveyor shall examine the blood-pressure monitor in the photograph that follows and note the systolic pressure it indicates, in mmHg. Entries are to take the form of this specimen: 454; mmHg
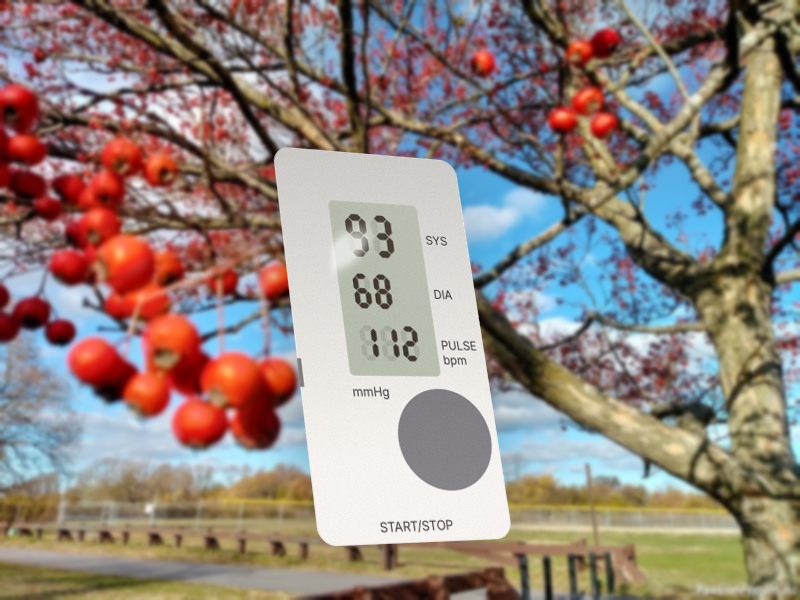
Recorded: 93; mmHg
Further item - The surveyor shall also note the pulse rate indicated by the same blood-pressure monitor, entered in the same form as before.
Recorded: 112; bpm
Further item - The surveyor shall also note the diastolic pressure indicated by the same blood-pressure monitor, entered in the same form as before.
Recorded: 68; mmHg
